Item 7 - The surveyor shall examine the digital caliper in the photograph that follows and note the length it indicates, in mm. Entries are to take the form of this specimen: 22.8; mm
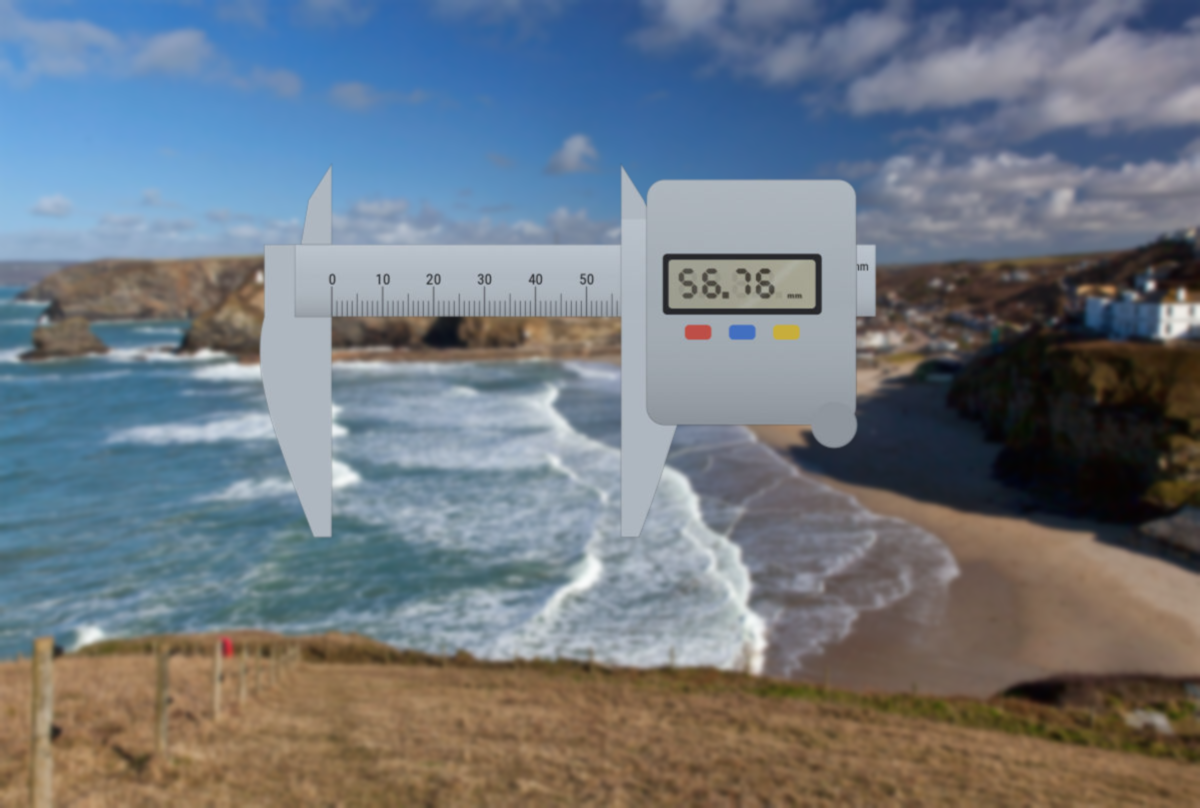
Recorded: 56.76; mm
